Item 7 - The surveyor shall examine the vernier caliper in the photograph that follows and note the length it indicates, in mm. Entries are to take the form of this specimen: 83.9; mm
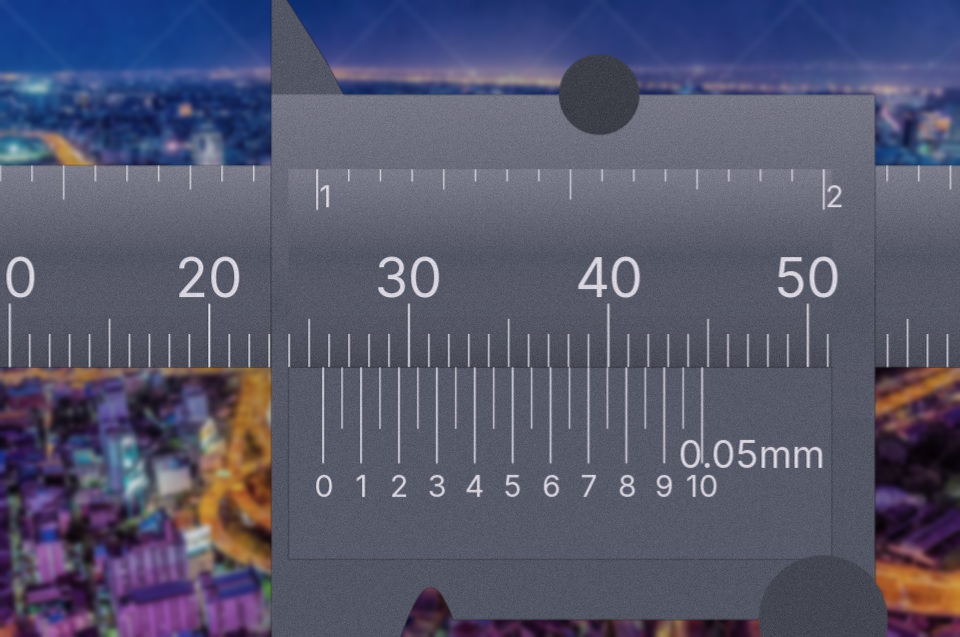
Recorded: 25.7; mm
